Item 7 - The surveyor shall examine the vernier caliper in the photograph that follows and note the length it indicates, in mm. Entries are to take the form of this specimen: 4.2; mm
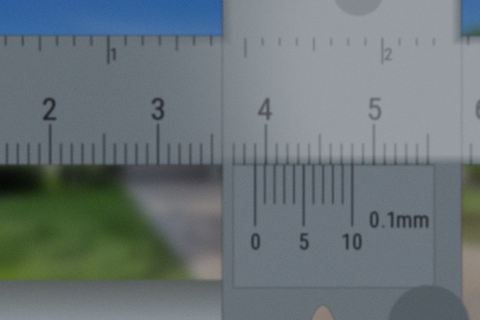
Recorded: 39.0; mm
